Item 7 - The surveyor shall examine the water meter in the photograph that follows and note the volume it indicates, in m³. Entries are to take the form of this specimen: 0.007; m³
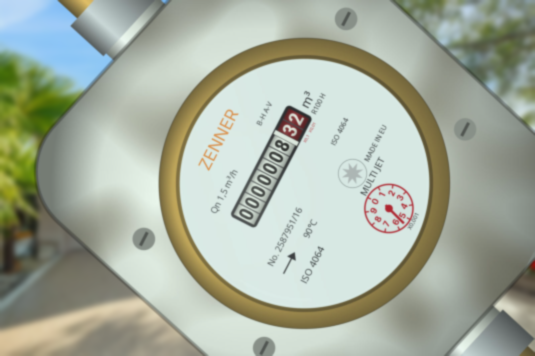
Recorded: 8.325; m³
